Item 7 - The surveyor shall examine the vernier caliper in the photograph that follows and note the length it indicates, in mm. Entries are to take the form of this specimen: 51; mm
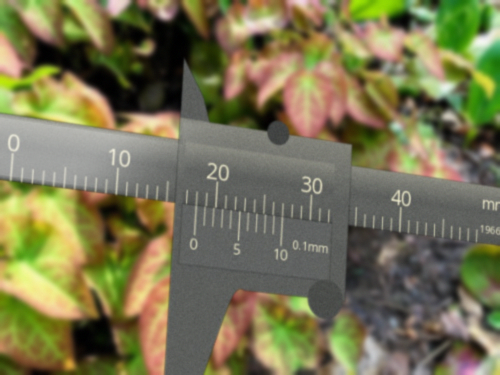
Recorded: 18.0; mm
